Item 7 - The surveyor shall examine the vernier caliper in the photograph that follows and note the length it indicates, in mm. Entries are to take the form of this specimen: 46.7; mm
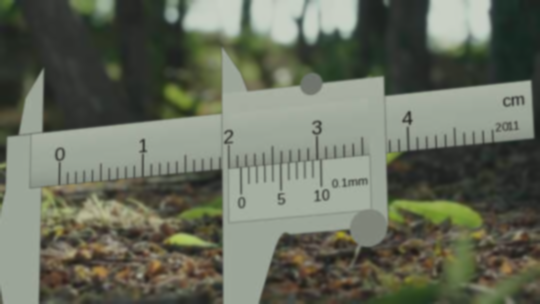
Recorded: 21.4; mm
